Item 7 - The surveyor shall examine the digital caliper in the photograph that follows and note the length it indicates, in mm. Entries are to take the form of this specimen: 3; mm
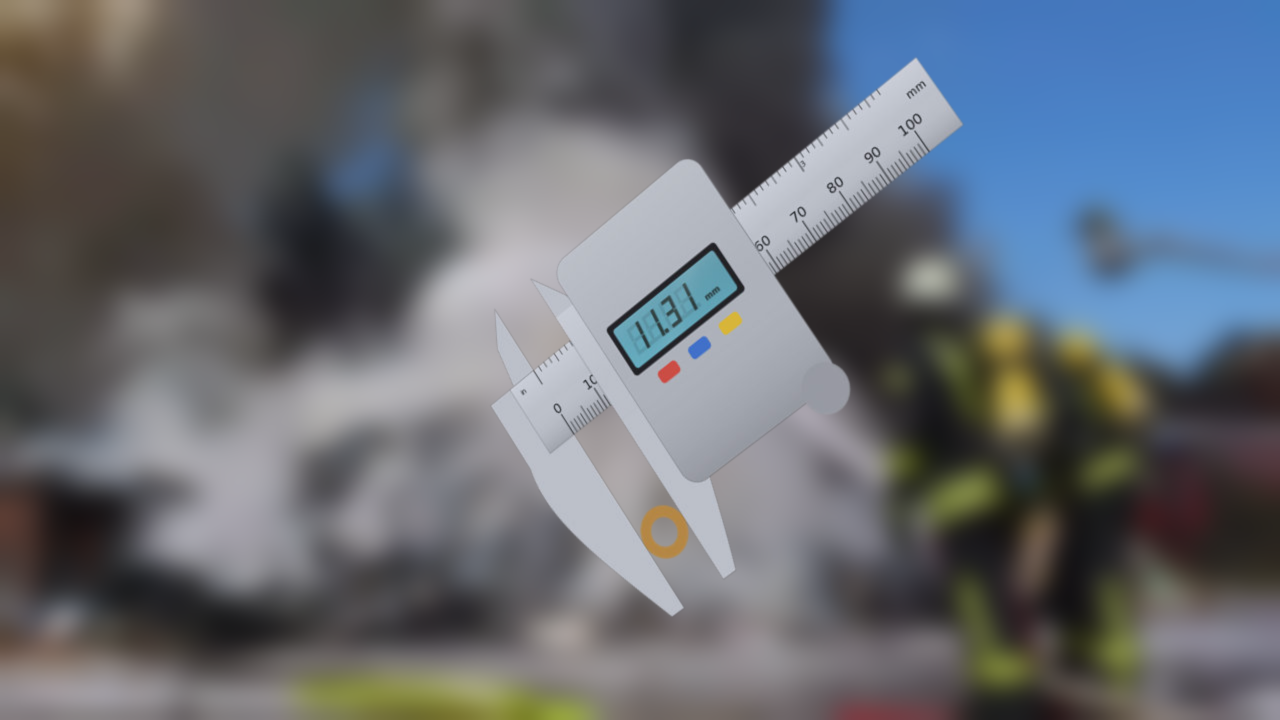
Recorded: 11.31; mm
